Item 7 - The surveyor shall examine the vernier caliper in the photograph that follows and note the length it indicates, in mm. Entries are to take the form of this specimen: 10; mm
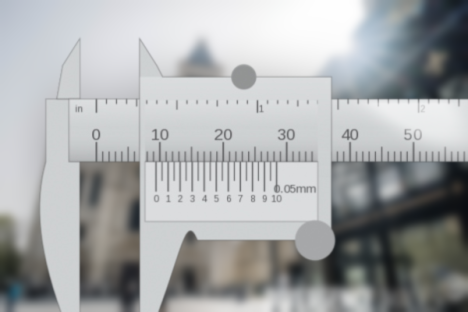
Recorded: 9.4; mm
